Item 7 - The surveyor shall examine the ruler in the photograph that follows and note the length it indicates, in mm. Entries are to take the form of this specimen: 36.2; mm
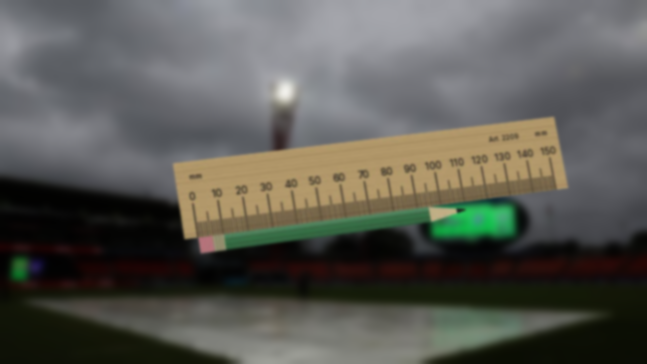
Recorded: 110; mm
